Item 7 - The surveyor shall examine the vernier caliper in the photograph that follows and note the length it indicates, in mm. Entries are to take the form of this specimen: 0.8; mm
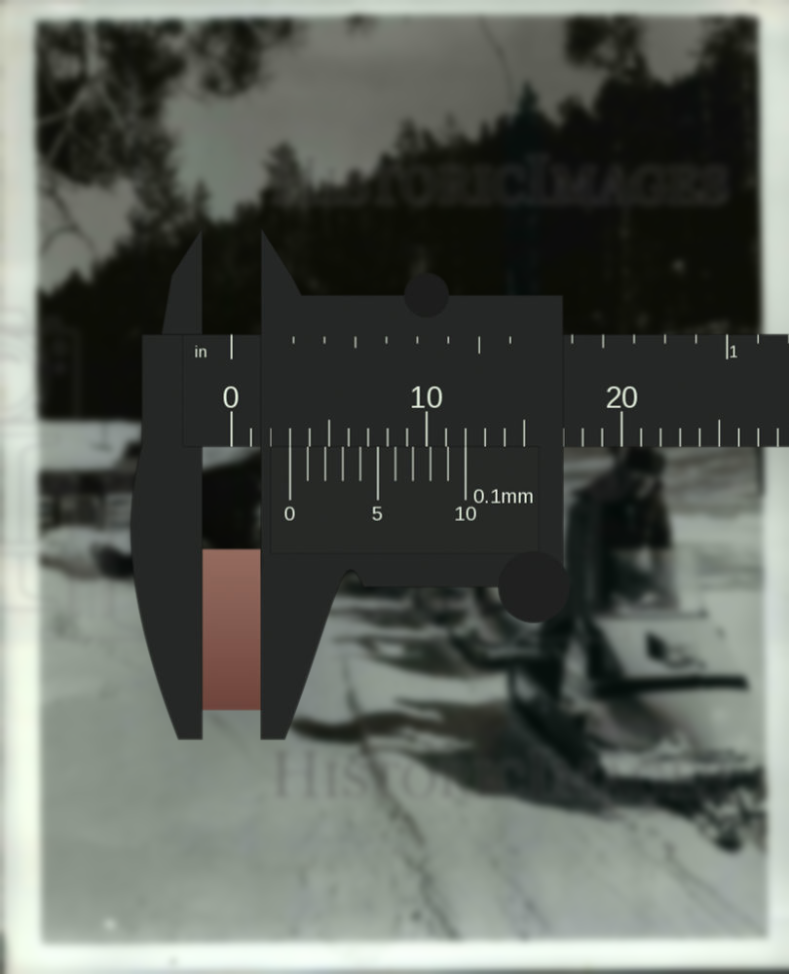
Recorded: 3.0; mm
